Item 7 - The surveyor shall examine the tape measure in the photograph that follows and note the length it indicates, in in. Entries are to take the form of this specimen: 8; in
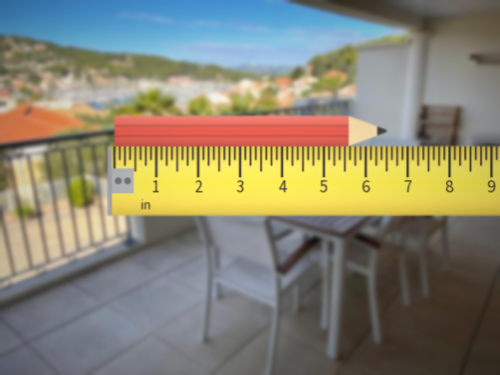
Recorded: 6.5; in
